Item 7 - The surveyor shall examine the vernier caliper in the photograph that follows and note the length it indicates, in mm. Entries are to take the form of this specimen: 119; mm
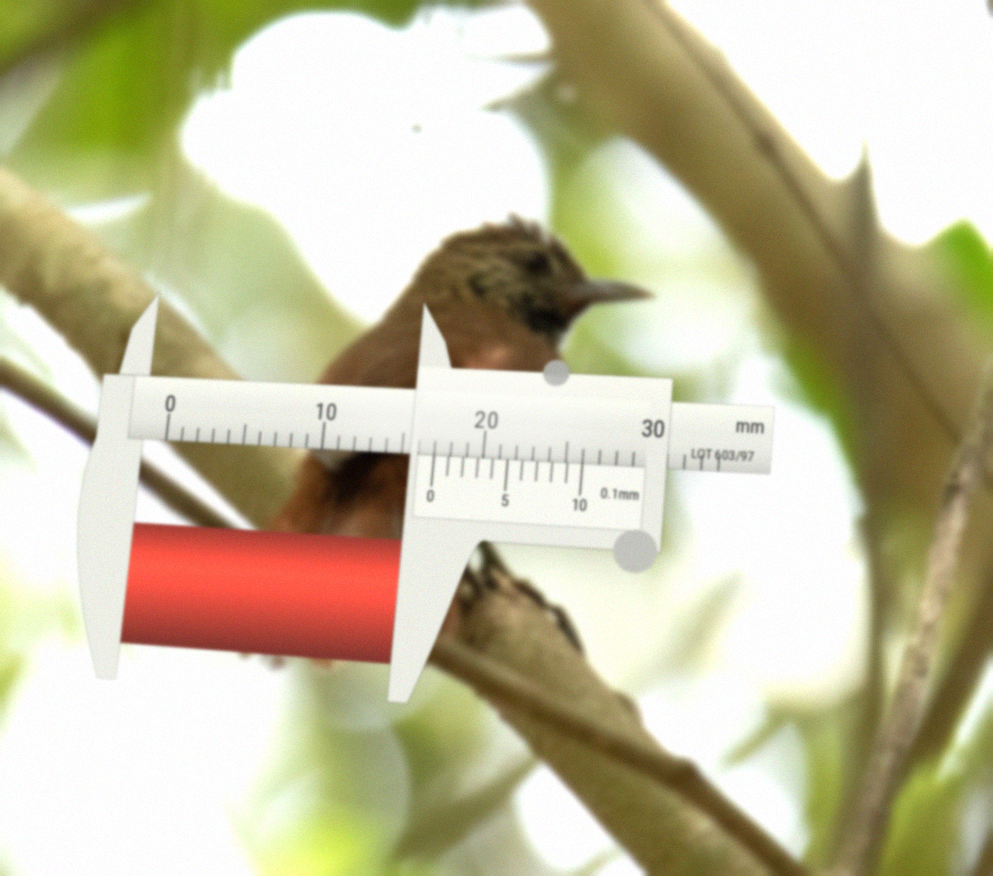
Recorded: 17.0; mm
